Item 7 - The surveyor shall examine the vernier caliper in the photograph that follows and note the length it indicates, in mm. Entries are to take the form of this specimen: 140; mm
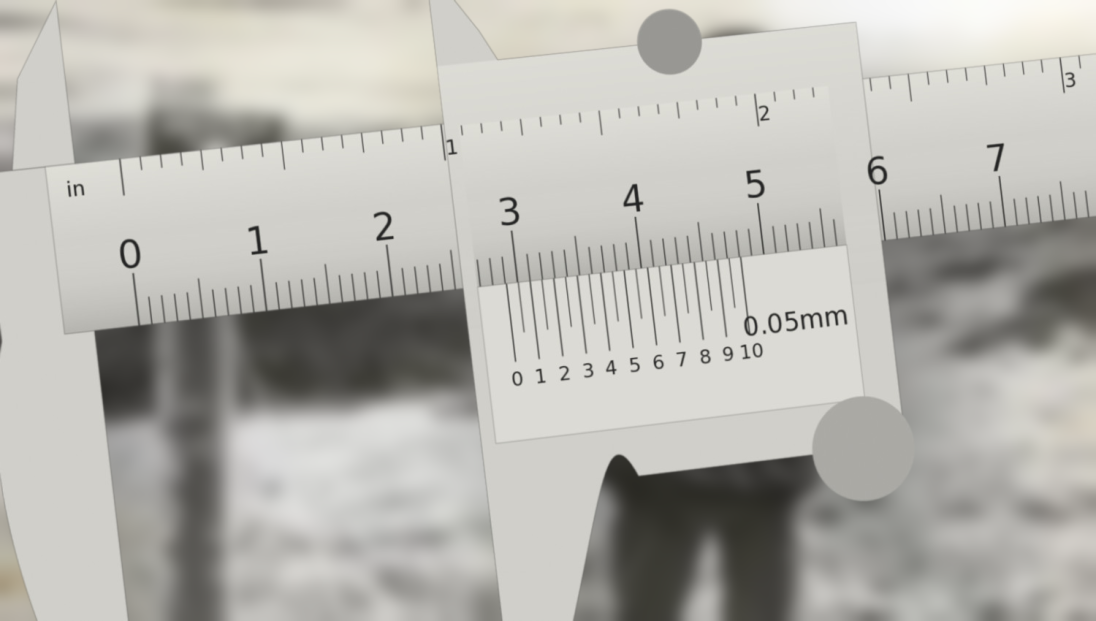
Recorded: 29.1; mm
